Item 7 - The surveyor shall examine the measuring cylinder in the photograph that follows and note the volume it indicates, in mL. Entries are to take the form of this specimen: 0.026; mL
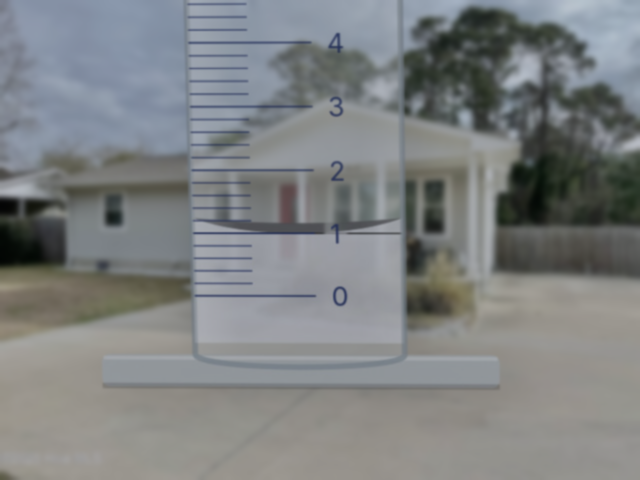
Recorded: 1; mL
